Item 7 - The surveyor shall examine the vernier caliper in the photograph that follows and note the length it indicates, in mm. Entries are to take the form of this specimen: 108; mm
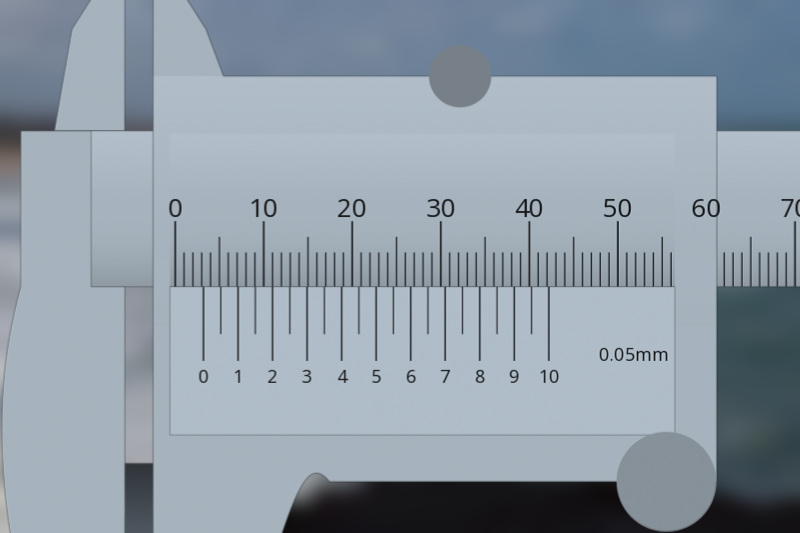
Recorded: 3.2; mm
